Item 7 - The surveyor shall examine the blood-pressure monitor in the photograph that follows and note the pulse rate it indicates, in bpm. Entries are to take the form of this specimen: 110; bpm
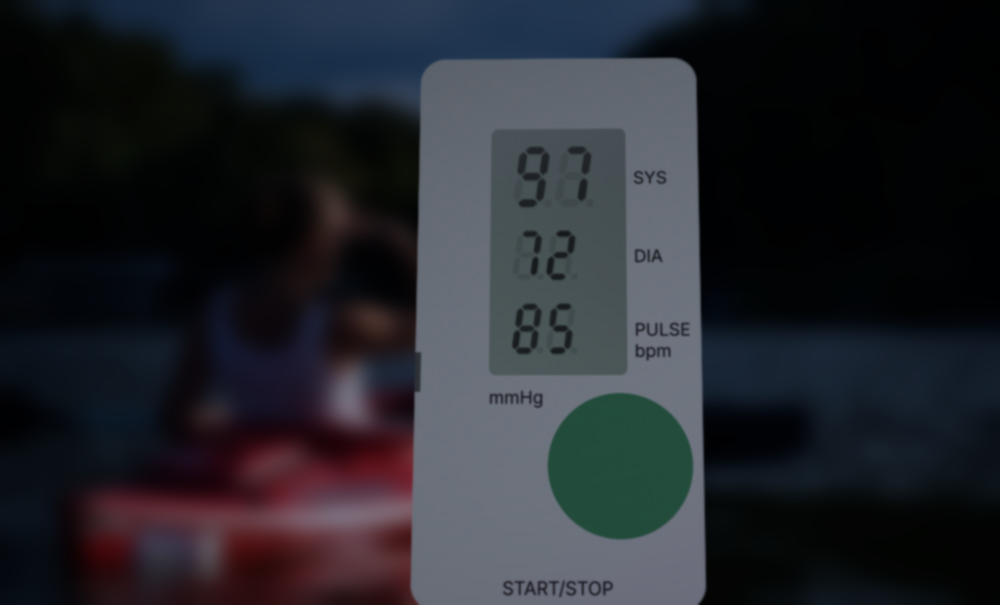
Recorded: 85; bpm
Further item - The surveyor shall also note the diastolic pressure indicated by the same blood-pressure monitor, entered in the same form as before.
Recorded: 72; mmHg
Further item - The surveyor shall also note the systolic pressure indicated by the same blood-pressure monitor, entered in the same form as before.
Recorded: 97; mmHg
